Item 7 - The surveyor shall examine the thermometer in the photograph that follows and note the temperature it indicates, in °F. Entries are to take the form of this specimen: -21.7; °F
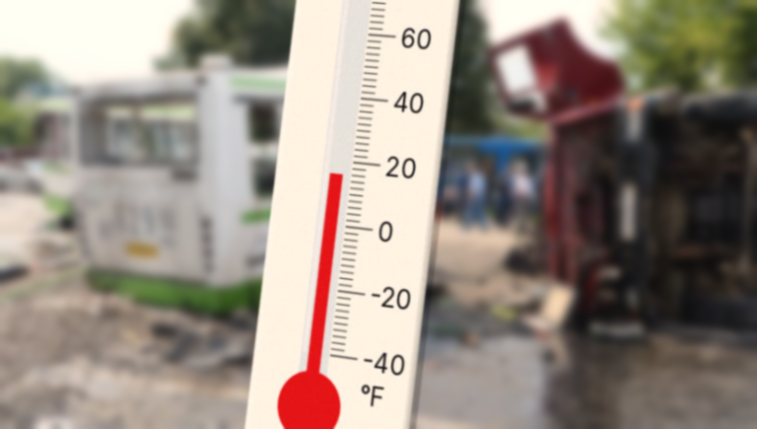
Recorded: 16; °F
